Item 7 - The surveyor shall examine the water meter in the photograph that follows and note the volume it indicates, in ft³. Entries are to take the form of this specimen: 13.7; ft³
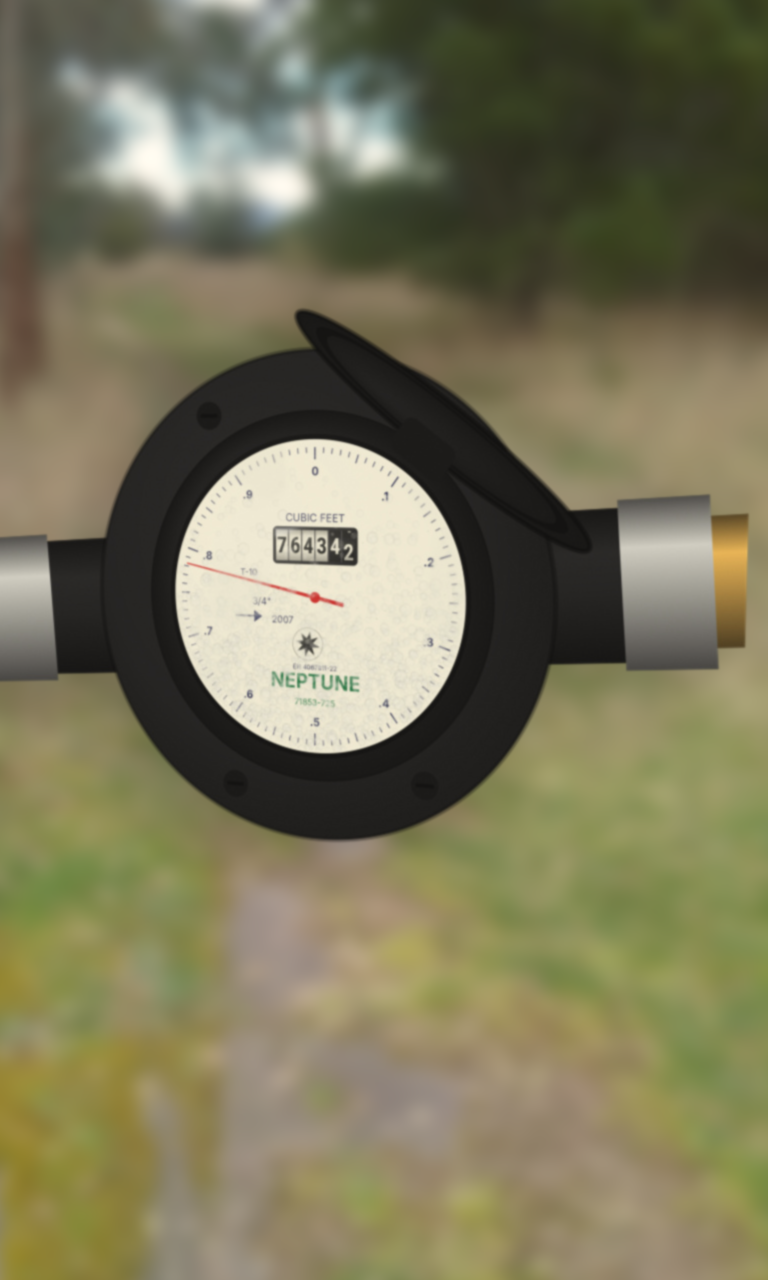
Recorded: 764341.78; ft³
